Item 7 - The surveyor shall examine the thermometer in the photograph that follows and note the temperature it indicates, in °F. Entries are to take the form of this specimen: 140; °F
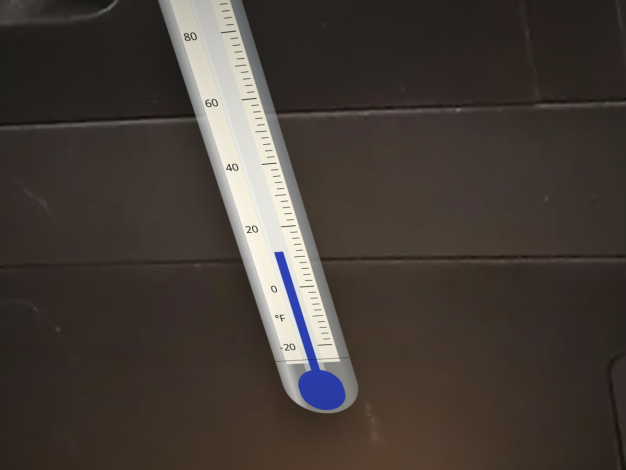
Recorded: 12; °F
